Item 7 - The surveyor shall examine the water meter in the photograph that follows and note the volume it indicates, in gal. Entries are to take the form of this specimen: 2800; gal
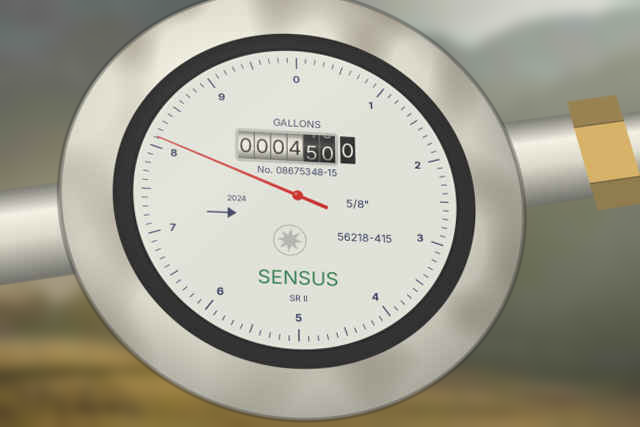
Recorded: 4498.1; gal
